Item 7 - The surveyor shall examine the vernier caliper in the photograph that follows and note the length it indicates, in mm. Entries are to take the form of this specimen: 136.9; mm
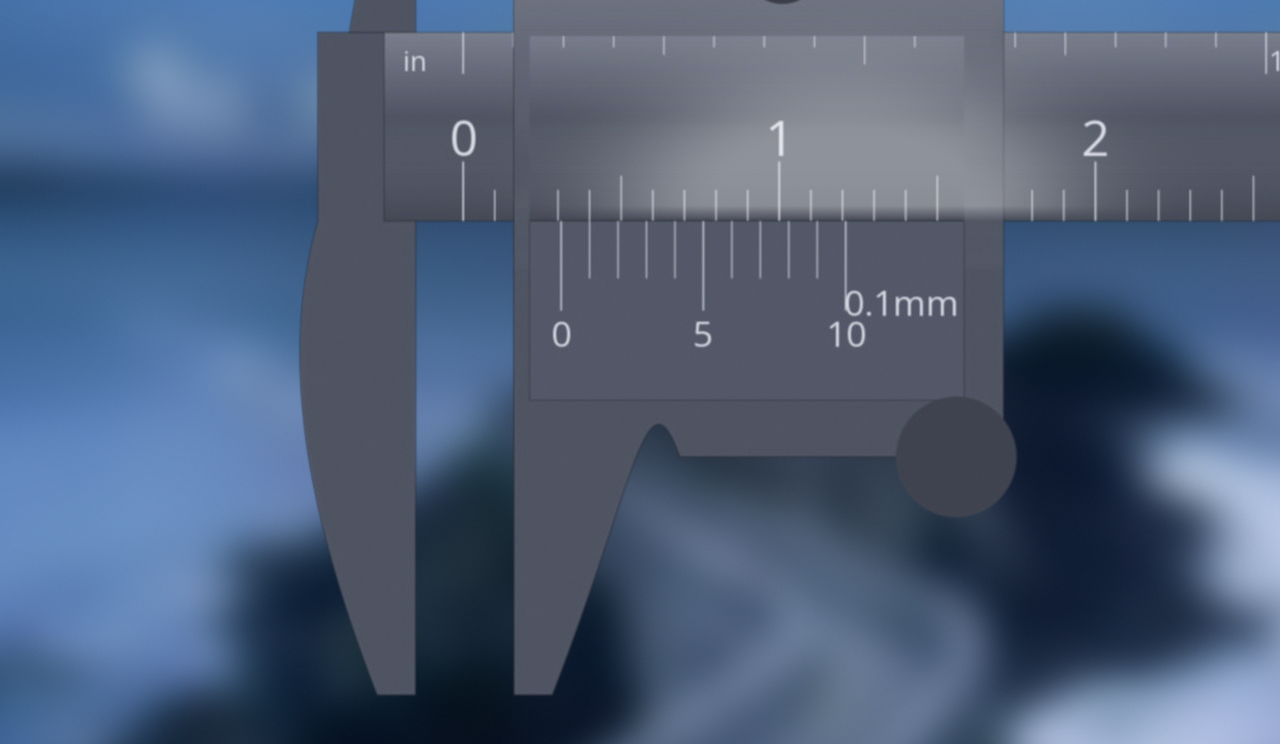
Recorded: 3.1; mm
